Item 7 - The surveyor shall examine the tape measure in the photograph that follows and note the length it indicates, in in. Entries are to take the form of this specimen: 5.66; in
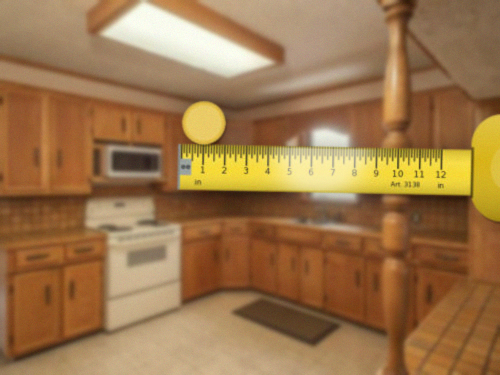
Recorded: 2; in
